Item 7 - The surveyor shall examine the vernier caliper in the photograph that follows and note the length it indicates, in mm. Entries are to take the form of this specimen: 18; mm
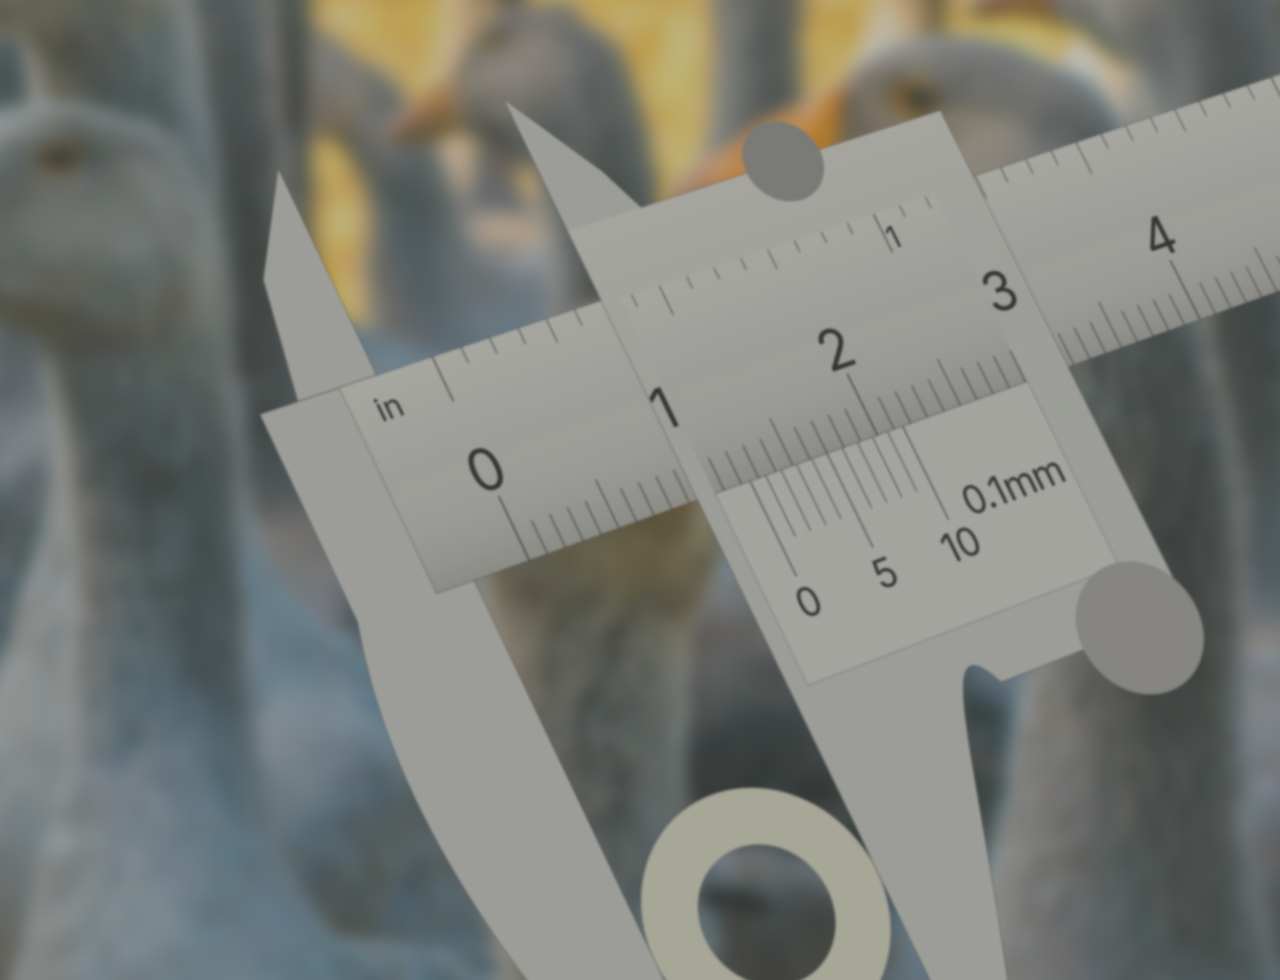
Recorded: 12.5; mm
